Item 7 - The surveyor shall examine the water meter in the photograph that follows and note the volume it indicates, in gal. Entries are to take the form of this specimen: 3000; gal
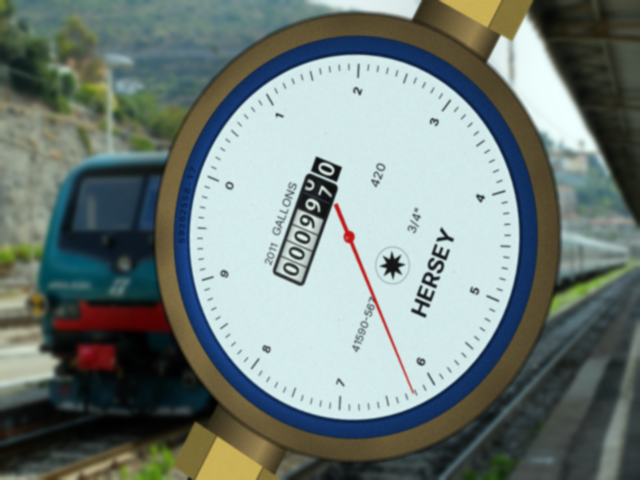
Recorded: 9966.2; gal
